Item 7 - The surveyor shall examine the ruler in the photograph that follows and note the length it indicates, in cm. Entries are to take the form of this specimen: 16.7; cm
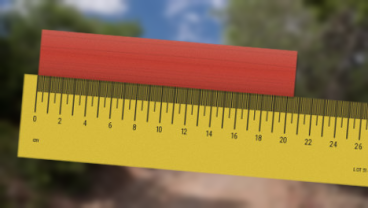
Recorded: 20.5; cm
